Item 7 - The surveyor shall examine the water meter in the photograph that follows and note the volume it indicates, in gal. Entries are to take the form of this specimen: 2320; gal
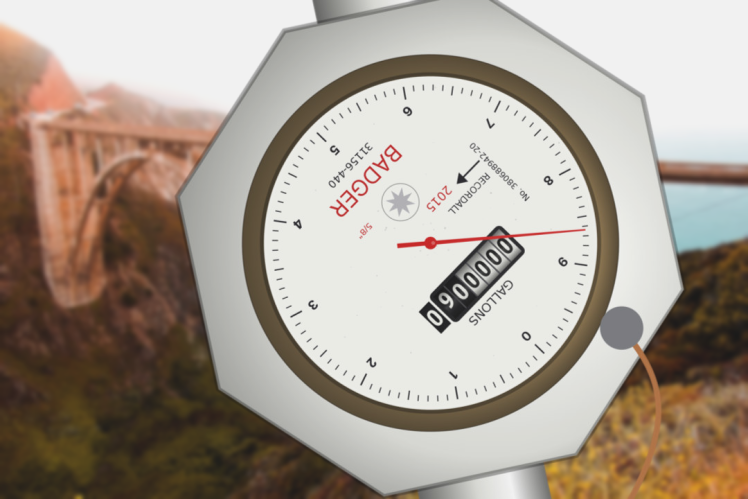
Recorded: 58.6; gal
